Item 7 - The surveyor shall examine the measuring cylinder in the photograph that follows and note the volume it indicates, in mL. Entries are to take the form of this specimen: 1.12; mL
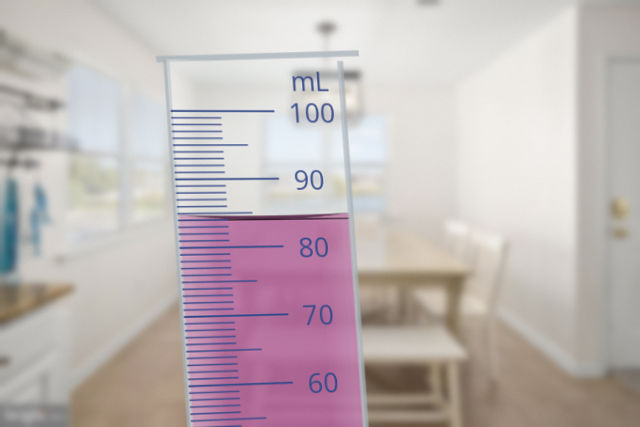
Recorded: 84; mL
